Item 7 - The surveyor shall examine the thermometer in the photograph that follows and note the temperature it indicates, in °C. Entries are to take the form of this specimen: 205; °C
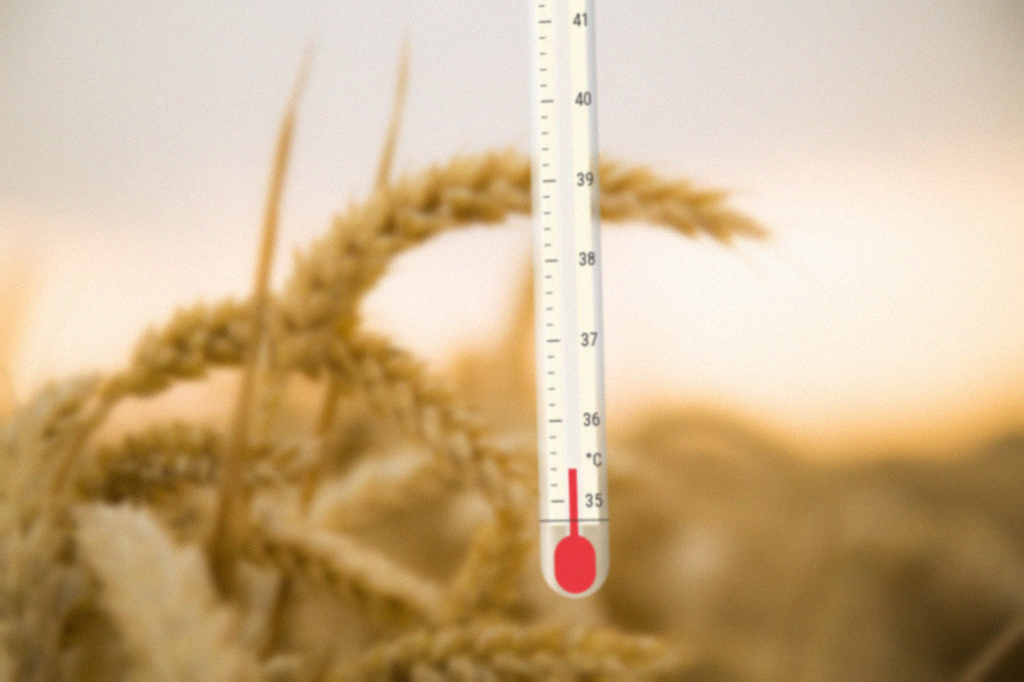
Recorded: 35.4; °C
